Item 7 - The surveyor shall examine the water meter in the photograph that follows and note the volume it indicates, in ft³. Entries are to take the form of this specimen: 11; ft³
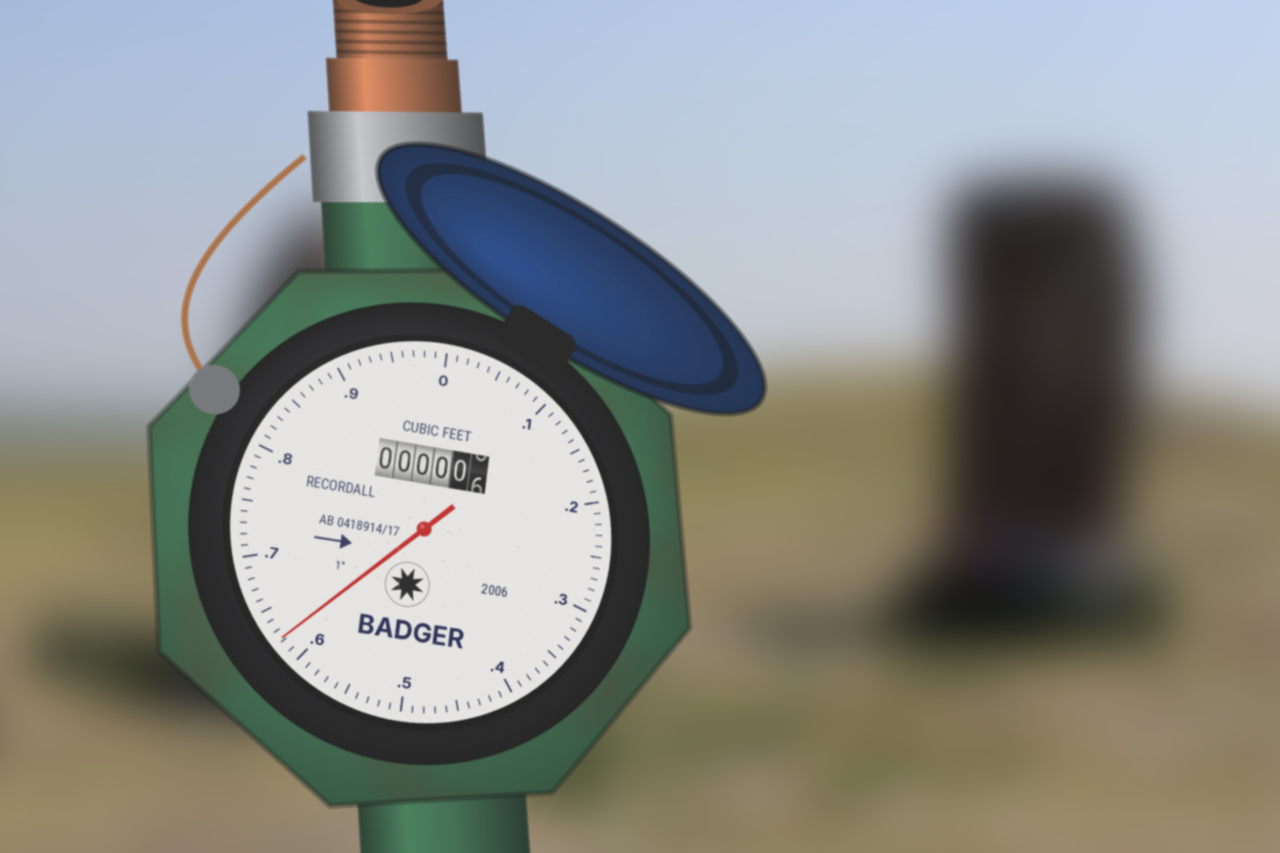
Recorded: 5.62; ft³
